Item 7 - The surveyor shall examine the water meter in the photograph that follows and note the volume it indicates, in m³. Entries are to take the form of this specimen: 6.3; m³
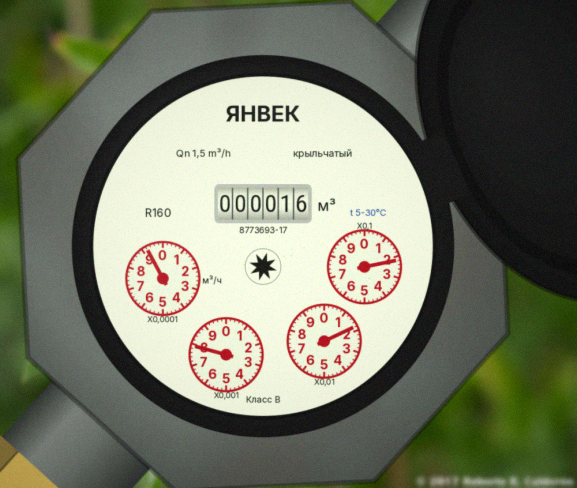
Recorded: 16.2179; m³
